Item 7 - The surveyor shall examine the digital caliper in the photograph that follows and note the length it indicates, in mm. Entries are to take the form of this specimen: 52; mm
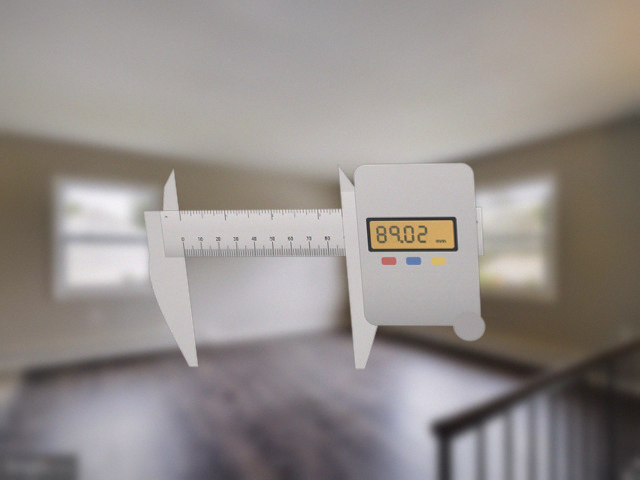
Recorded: 89.02; mm
